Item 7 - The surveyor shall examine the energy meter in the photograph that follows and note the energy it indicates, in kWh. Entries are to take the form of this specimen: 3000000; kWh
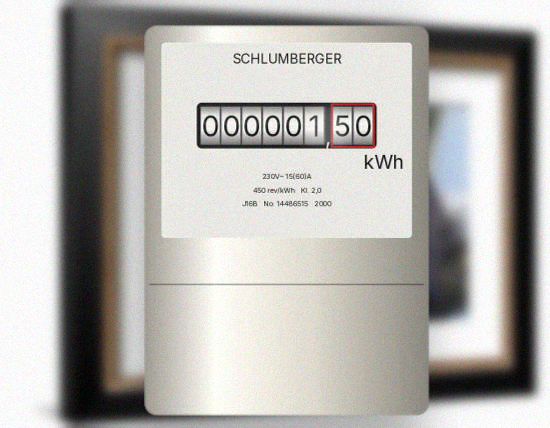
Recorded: 1.50; kWh
